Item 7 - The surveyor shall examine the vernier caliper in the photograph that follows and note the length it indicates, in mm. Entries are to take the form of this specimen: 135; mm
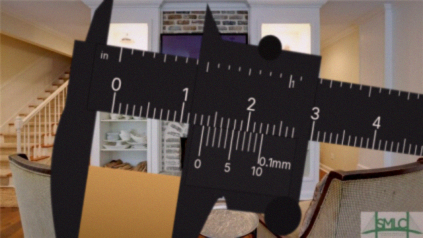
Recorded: 13.4; mm
